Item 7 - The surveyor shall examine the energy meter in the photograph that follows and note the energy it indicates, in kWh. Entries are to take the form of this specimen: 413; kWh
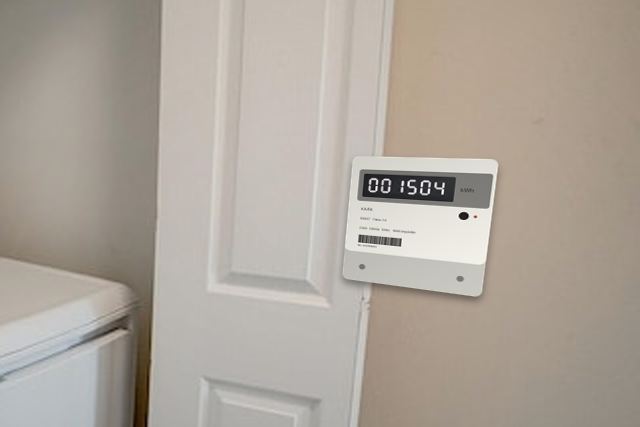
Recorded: 1504; kWh
